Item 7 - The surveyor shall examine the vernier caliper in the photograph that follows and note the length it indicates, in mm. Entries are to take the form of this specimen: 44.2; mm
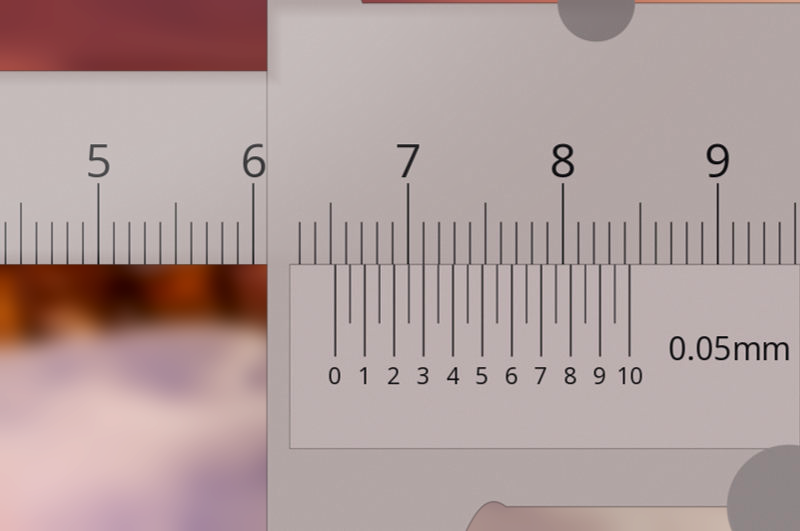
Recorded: 65.3; mm
